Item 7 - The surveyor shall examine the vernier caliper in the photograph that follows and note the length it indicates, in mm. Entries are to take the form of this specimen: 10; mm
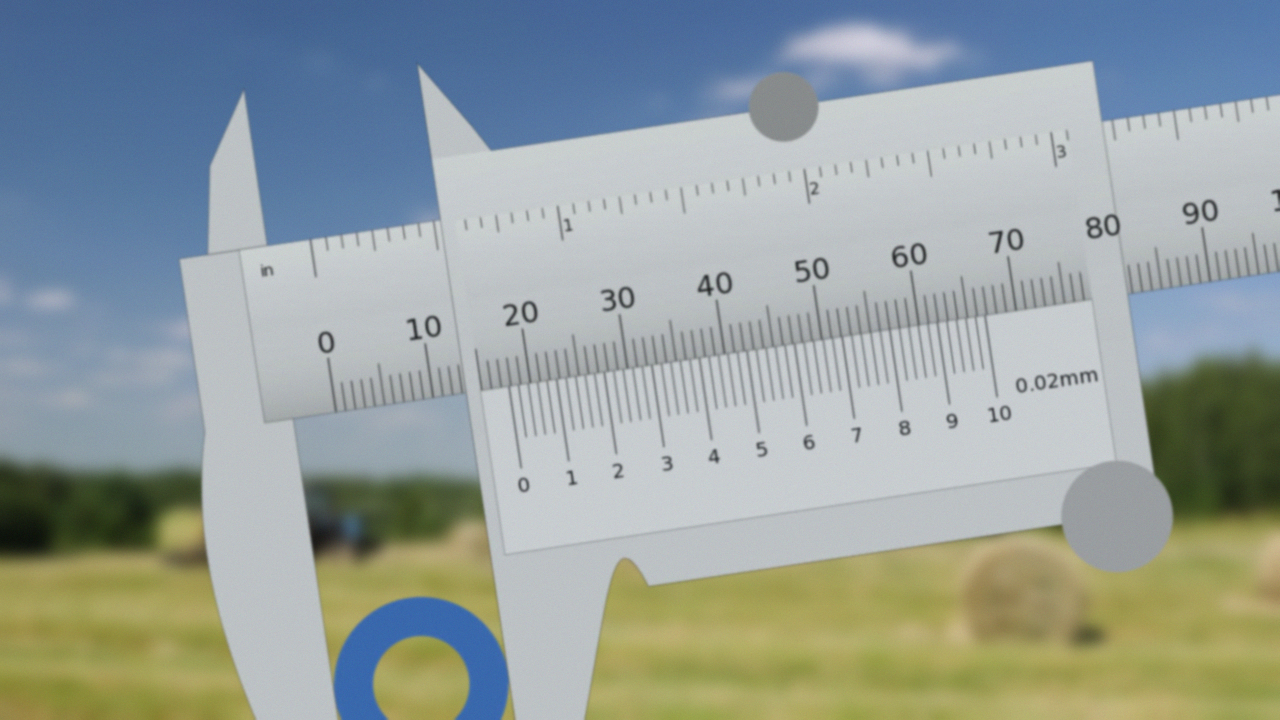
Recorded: 17.8; mm
